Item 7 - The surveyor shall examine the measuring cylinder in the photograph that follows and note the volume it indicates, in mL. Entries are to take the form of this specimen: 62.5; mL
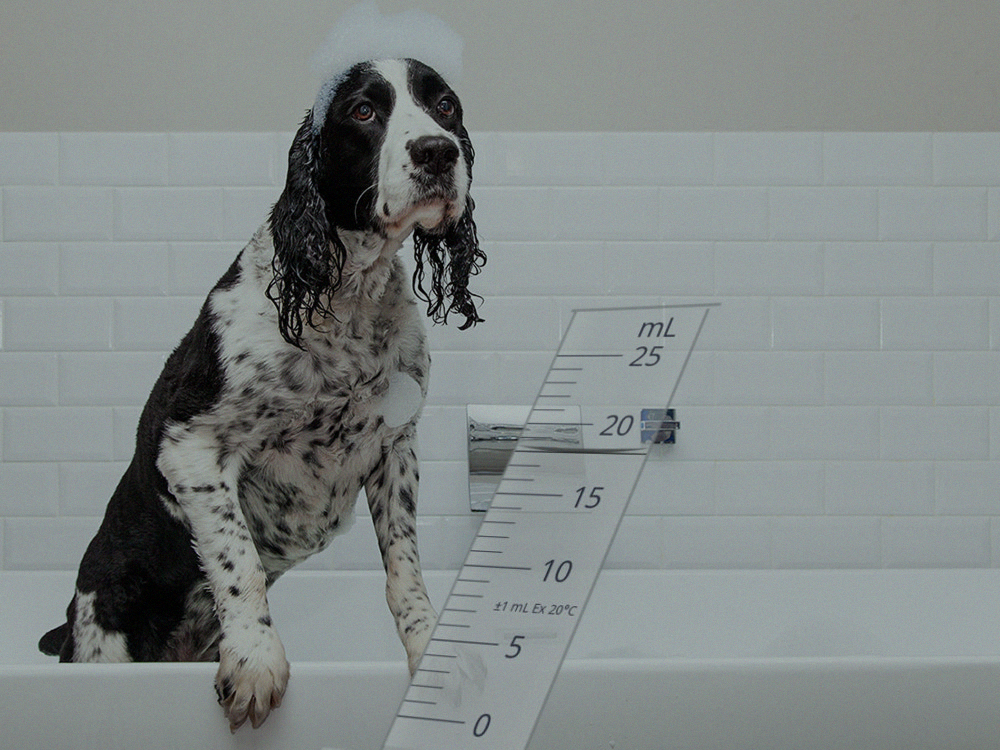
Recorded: 18; mL
